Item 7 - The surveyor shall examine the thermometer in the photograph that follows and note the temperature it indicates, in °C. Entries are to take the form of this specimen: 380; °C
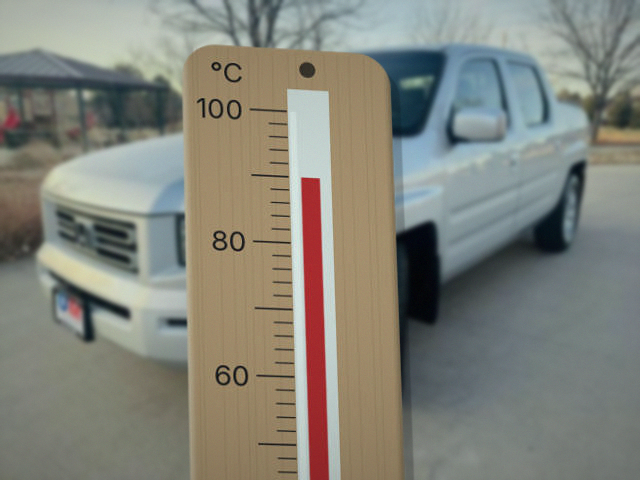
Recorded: 90; °C
